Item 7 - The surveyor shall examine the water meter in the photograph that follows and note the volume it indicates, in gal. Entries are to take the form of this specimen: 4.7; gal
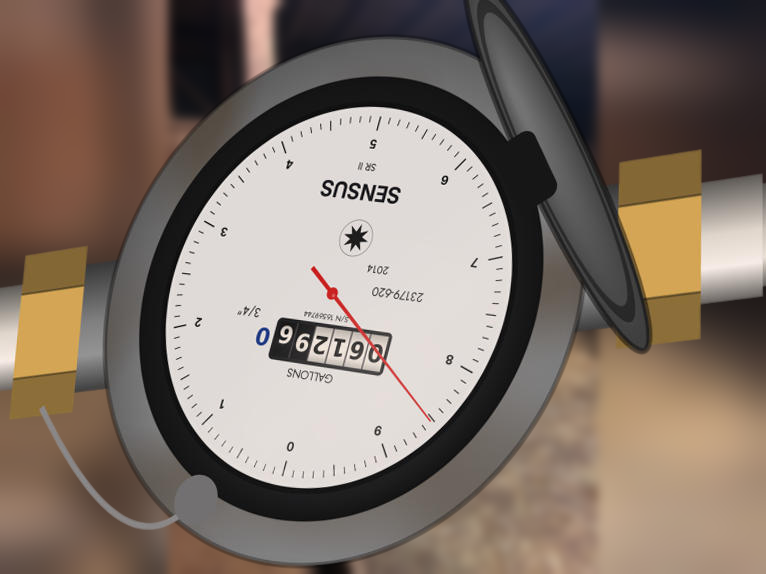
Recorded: 612958.5; gal
